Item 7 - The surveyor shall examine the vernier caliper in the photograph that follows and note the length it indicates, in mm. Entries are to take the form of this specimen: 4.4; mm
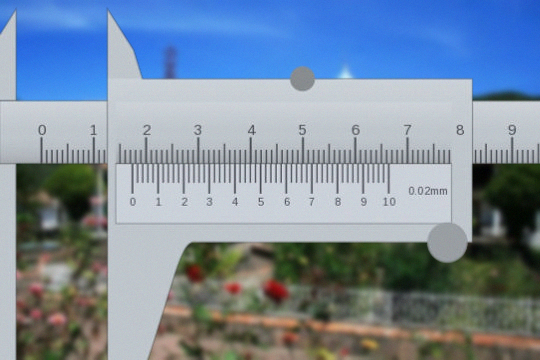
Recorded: 17.4; mm
